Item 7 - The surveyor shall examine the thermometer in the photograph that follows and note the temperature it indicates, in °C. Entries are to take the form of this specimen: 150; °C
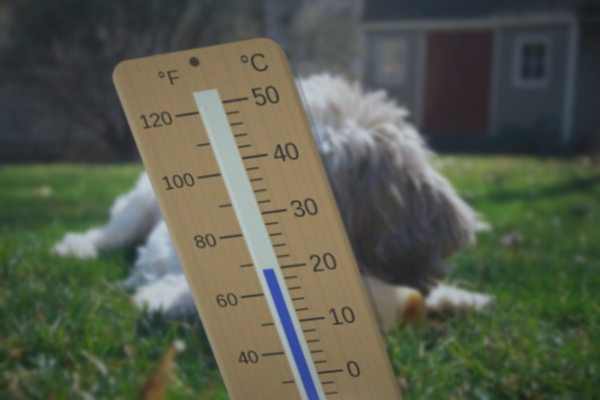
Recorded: 20; °C
